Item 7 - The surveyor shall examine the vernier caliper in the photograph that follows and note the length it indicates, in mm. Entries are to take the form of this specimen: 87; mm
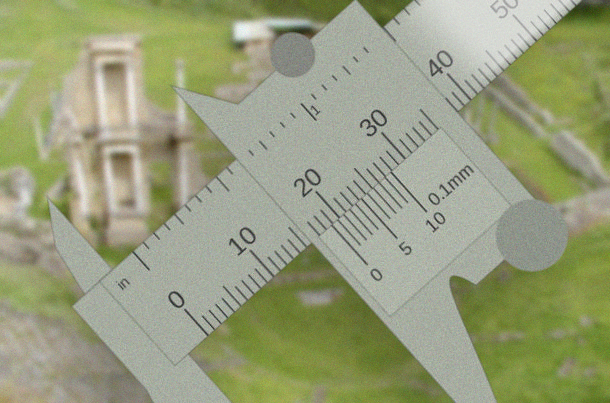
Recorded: 18.8; mm
